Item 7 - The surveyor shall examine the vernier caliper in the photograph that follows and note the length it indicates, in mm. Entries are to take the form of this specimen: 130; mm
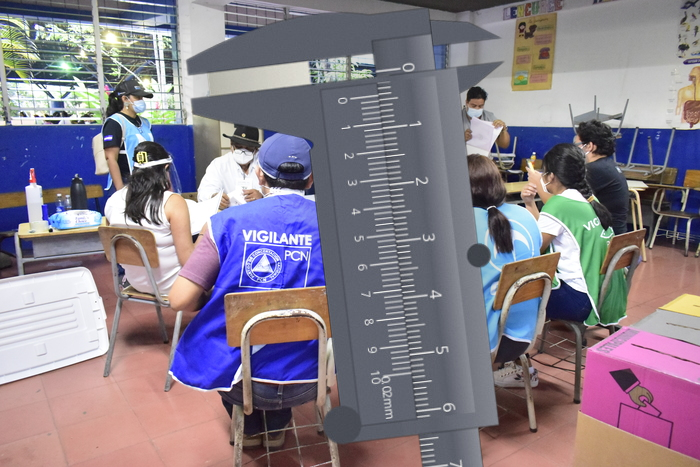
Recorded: 4.2; mm
